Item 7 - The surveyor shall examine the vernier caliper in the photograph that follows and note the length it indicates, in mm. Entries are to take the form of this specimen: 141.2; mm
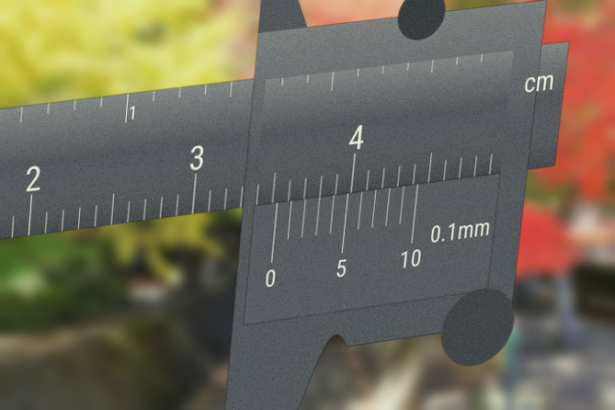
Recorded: 35.3; mm
